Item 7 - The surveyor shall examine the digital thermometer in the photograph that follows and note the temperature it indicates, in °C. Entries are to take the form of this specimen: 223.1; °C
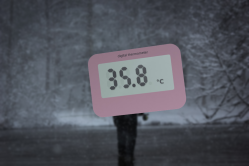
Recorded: 35.8; °C
